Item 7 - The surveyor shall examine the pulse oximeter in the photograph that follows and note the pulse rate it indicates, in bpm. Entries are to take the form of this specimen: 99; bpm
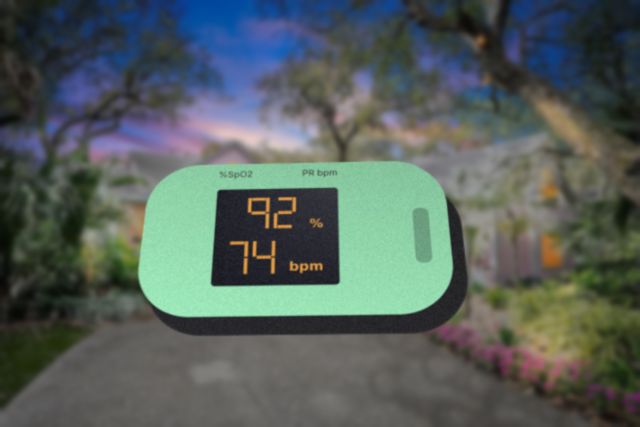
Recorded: 74; bpm
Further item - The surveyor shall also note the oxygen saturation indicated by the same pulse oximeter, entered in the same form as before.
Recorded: 92; %
